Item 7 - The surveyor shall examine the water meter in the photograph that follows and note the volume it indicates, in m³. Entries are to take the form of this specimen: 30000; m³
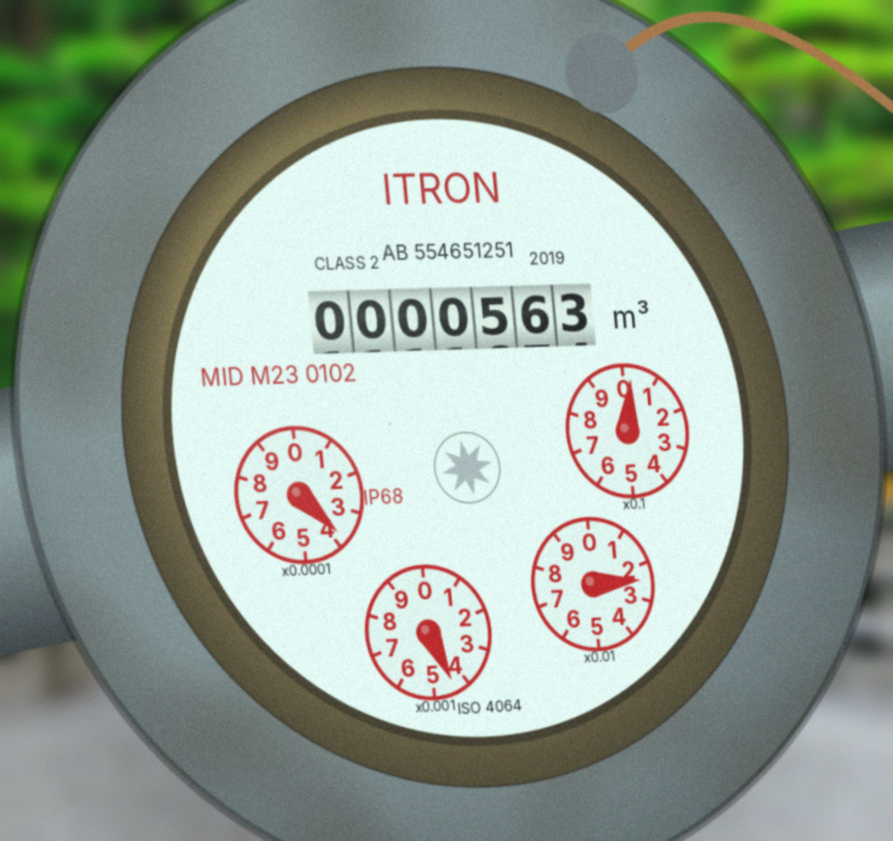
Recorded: 563.0243; m³
